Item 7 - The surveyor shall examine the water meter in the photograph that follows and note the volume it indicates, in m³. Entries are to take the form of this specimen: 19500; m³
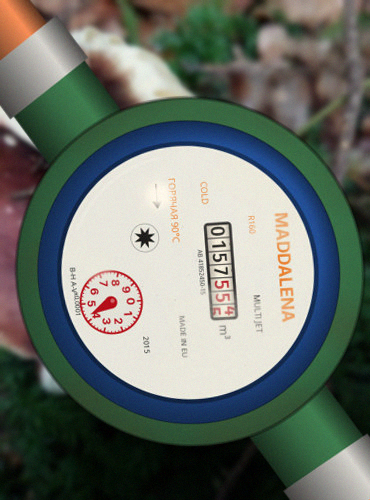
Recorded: 157.5544; m³
